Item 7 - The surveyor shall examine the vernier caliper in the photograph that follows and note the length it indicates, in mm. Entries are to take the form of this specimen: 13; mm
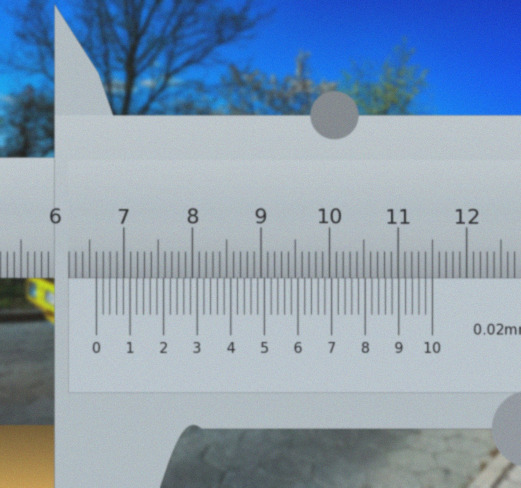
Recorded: 66.0; mm
